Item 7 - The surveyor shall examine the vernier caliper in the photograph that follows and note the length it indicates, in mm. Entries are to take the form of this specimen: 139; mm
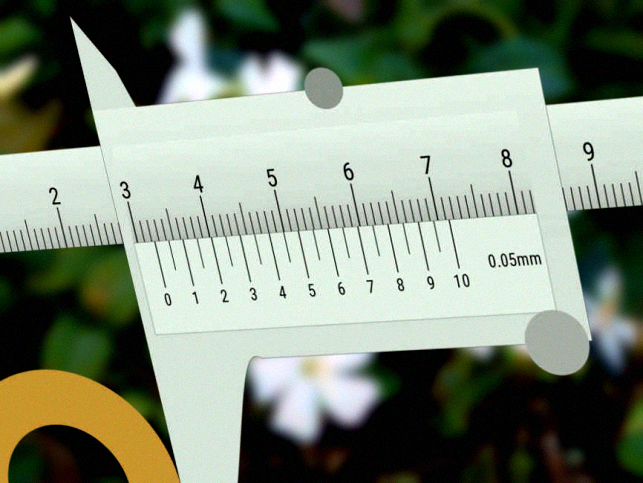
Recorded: 32.4; mm
